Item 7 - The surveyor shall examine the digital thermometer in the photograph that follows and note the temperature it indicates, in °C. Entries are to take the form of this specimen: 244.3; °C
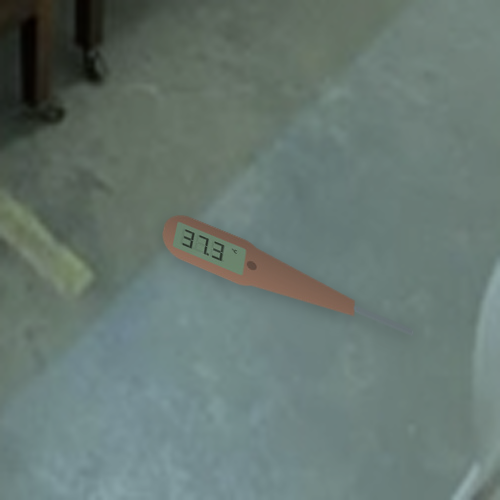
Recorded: 37.3; °C
